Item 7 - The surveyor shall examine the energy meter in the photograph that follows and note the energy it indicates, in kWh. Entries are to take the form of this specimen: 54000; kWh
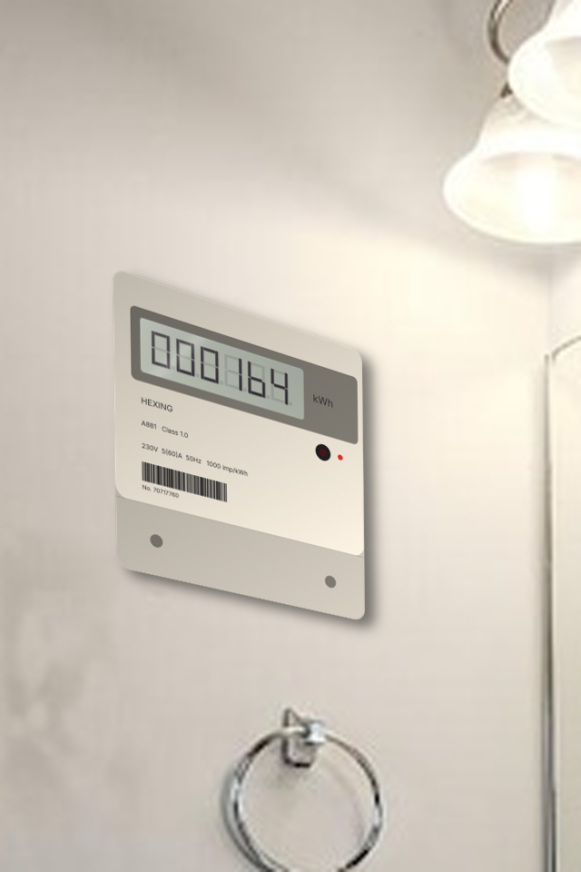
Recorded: 164; kWh
